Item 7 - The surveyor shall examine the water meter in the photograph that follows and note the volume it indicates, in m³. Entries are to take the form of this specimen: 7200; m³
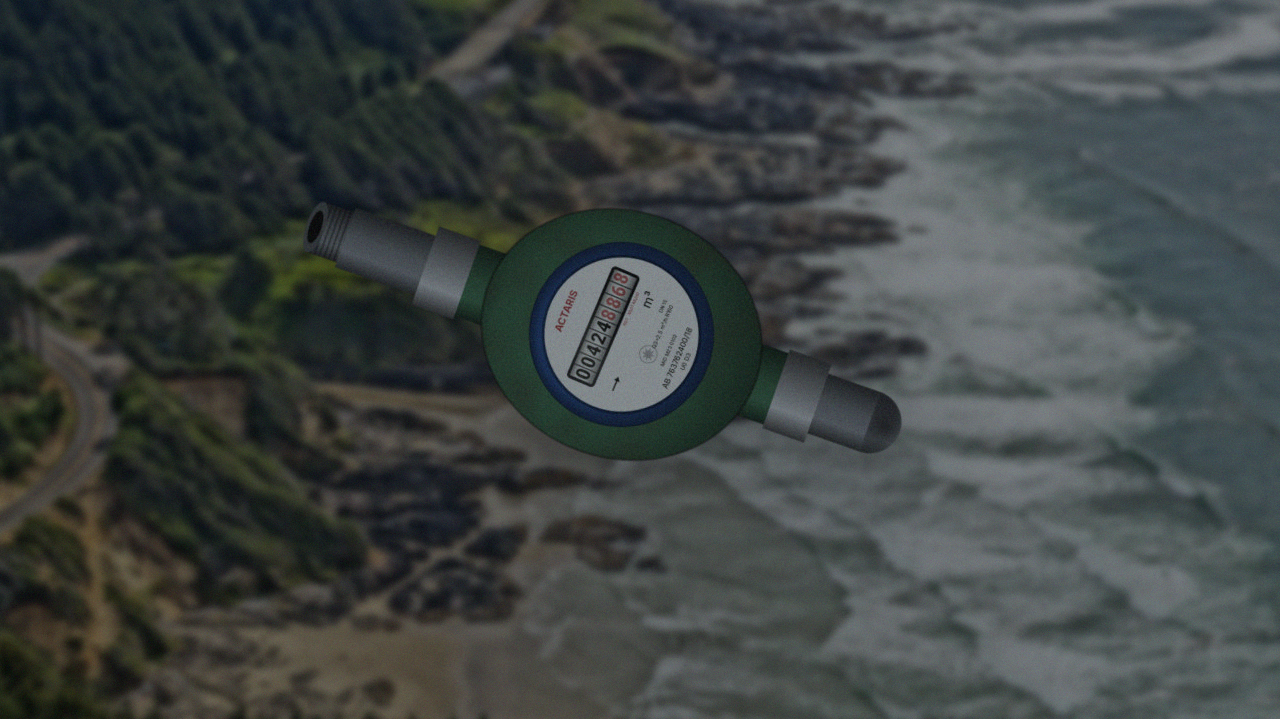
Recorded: 424.8868; m³
